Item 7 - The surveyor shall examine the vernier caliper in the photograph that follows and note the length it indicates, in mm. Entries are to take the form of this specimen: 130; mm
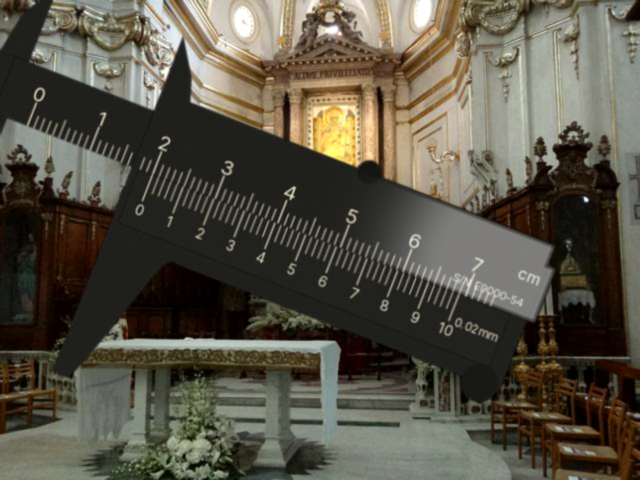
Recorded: 20.0; mm
